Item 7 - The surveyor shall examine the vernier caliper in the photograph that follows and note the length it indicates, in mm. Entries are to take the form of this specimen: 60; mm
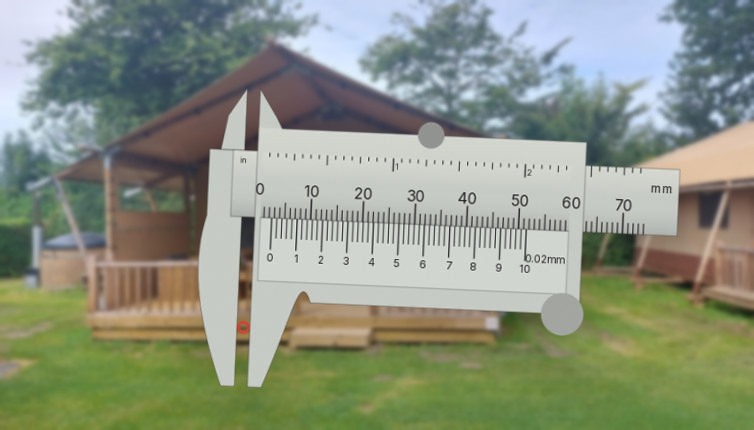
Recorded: 2.5; mm
